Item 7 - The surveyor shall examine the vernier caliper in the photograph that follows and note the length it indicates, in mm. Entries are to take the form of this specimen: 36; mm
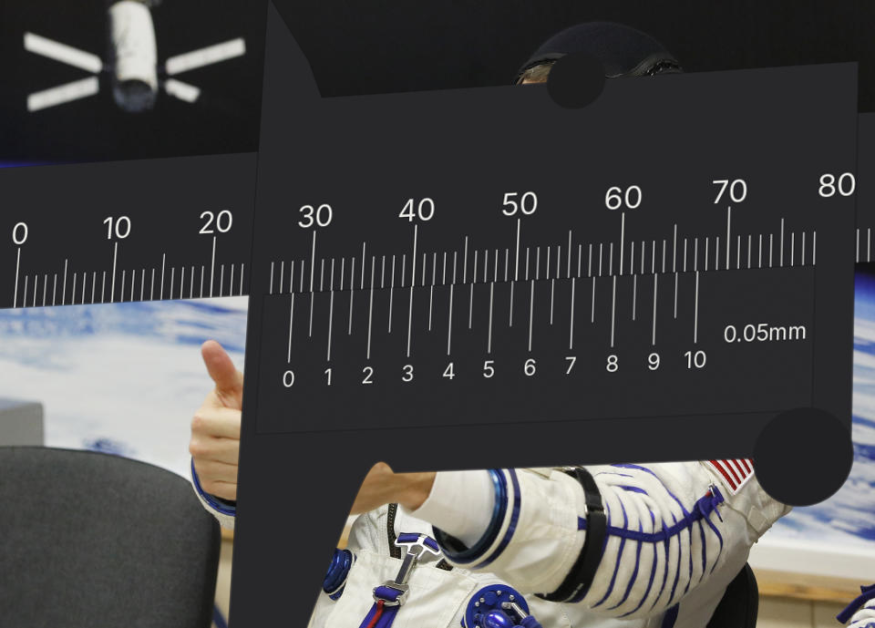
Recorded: 28.2; mm
